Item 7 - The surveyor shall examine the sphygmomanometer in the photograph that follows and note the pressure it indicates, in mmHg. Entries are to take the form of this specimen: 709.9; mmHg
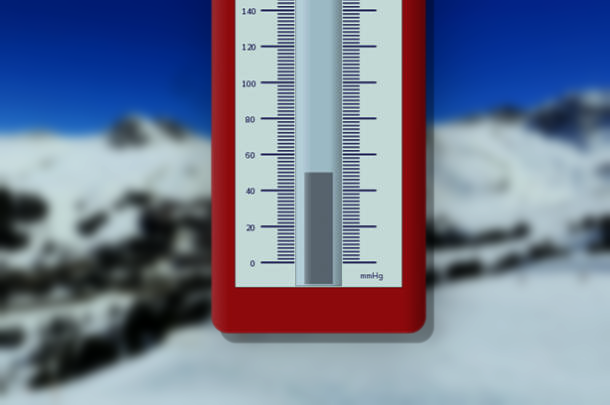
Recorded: 50; mmHg
